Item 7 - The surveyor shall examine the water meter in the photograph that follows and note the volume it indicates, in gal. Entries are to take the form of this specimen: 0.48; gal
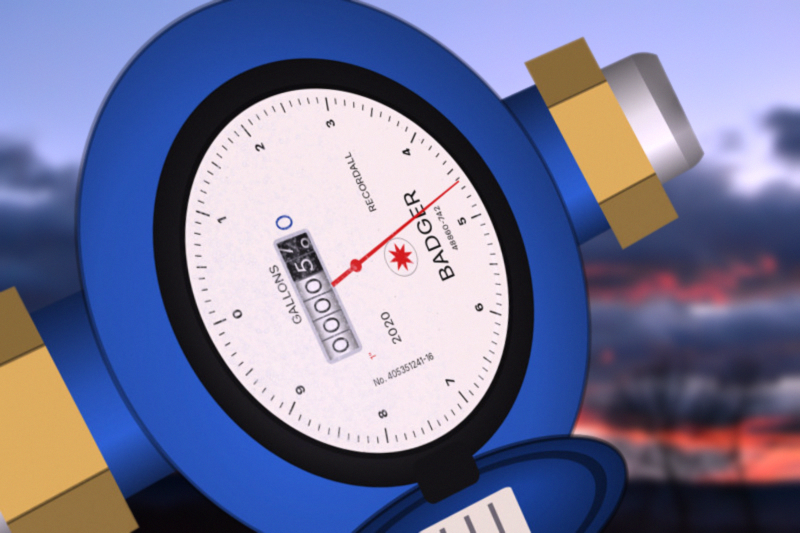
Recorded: 574.6; gal
